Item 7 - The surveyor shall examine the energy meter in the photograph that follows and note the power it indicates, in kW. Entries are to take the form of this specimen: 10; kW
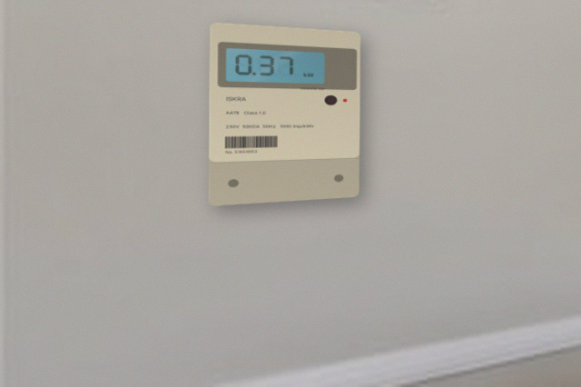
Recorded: 0.37; kW
